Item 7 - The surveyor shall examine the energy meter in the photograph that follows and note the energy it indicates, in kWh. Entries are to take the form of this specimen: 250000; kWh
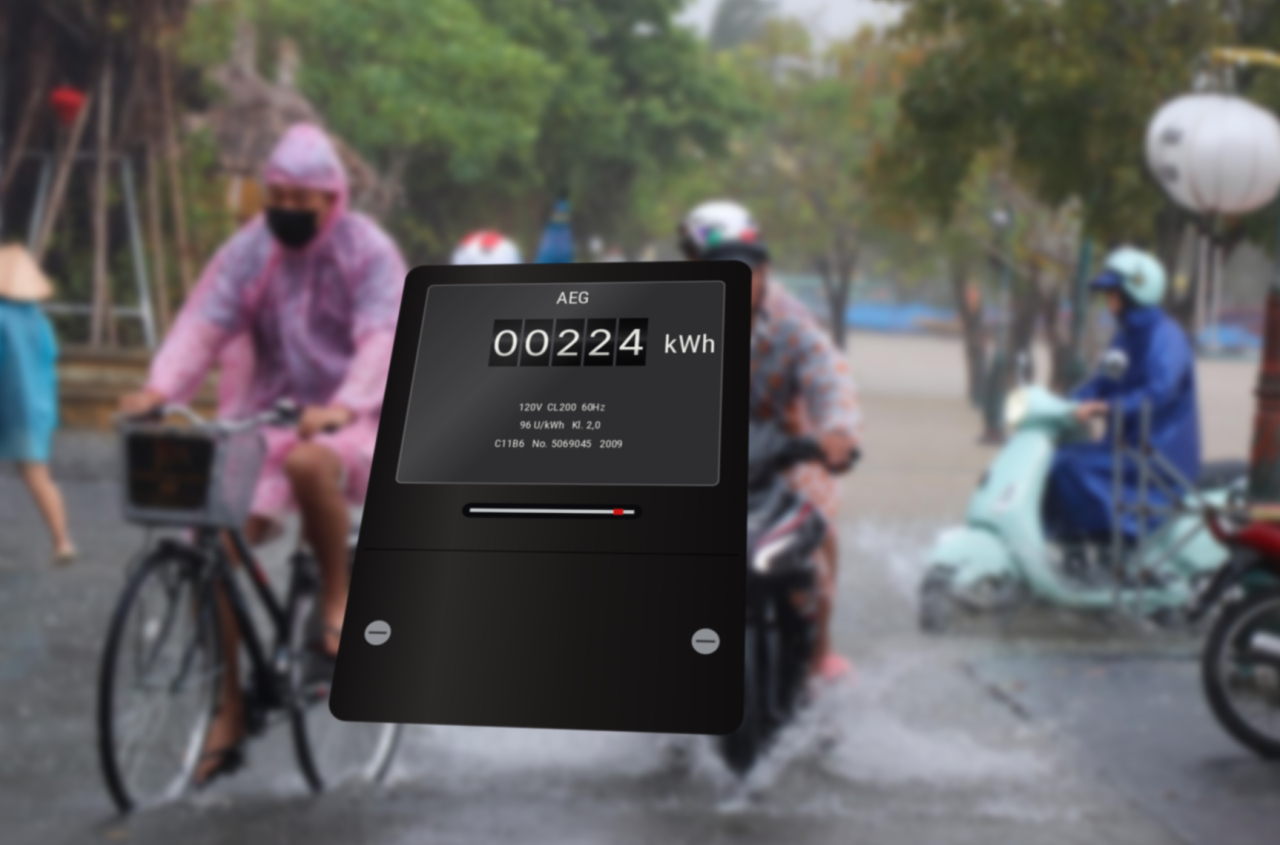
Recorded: 224; kWh
